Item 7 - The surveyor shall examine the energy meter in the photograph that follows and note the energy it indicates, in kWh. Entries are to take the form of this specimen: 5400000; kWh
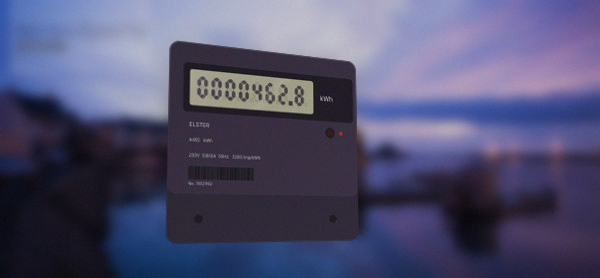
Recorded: 462.8; kWh
